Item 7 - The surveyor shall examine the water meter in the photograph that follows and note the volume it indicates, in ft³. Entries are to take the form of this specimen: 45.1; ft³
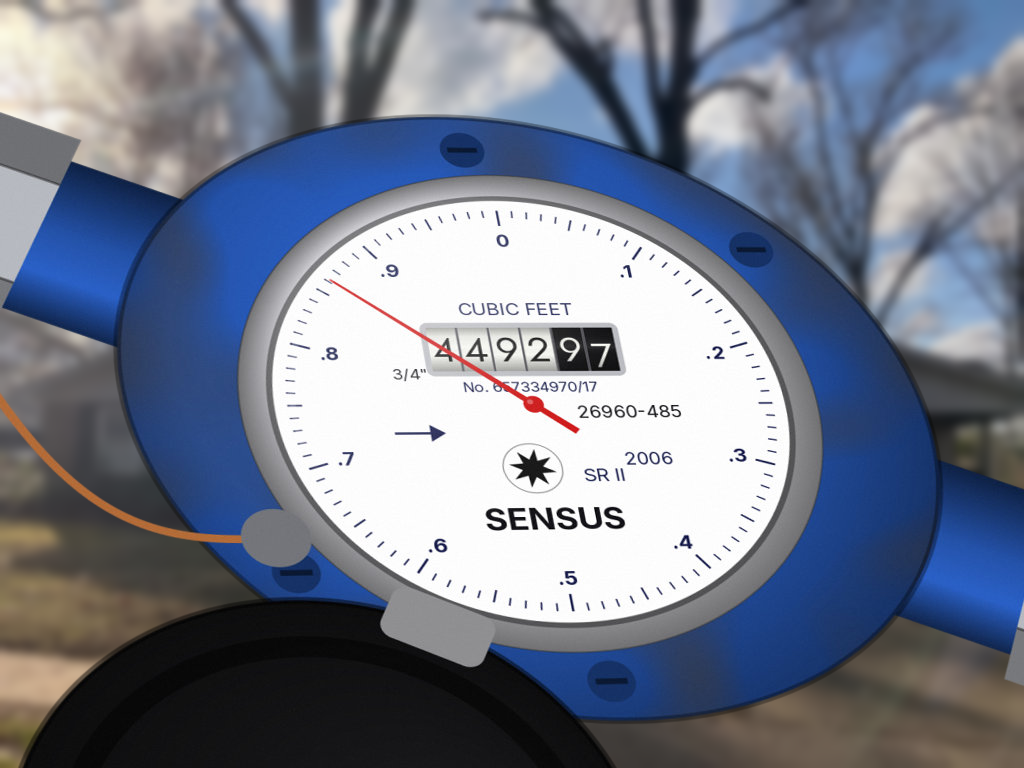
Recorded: 449296.86; ft³
